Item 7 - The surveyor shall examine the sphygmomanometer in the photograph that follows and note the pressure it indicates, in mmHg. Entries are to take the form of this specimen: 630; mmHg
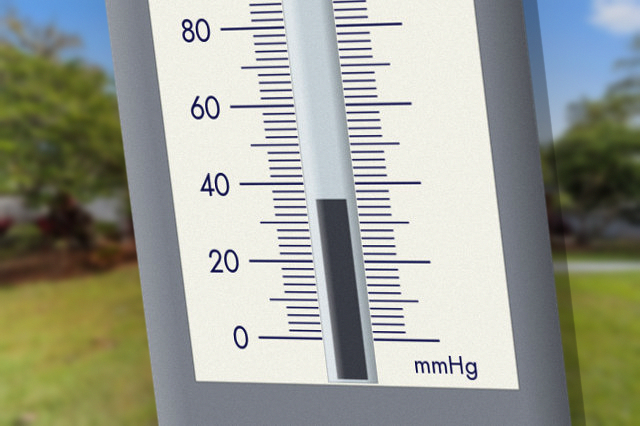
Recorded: 36; mmHg
